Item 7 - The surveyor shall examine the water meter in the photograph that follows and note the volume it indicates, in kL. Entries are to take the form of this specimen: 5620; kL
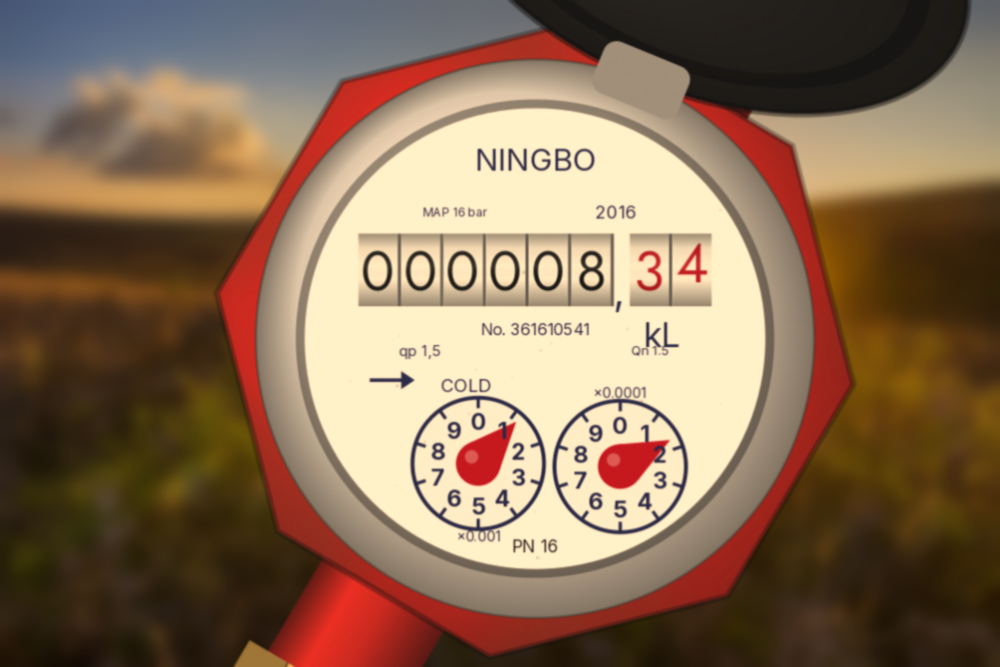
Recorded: 8.3411; kL
